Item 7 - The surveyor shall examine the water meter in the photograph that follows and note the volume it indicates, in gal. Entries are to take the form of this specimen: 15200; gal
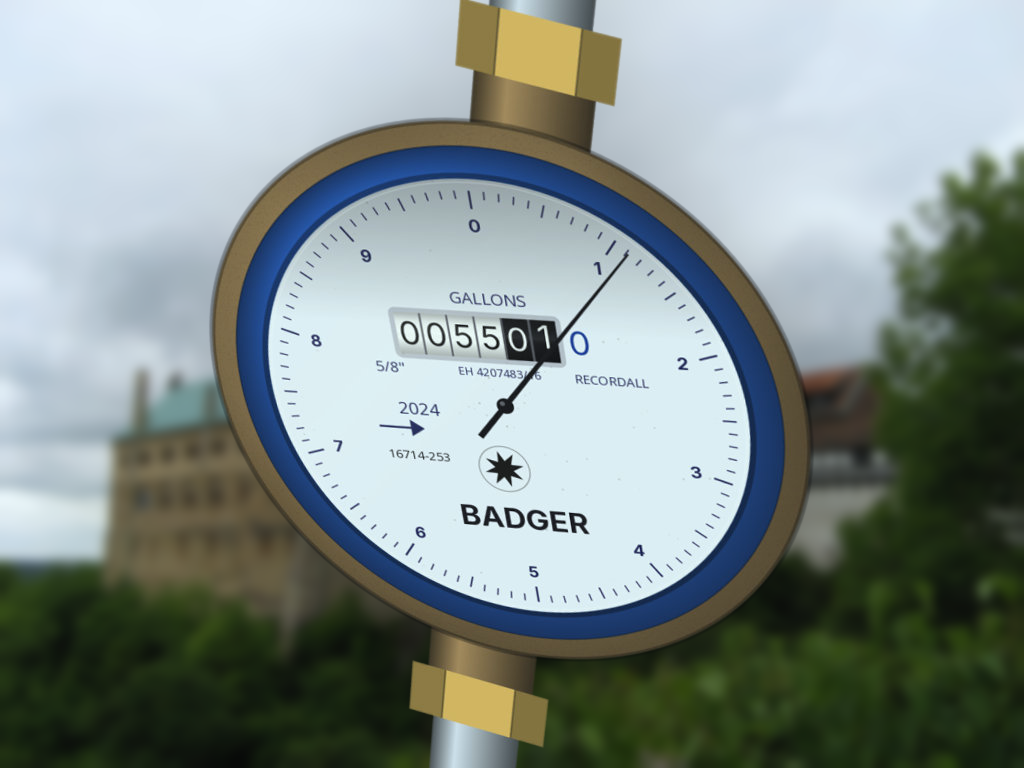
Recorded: 55011.1; gal
